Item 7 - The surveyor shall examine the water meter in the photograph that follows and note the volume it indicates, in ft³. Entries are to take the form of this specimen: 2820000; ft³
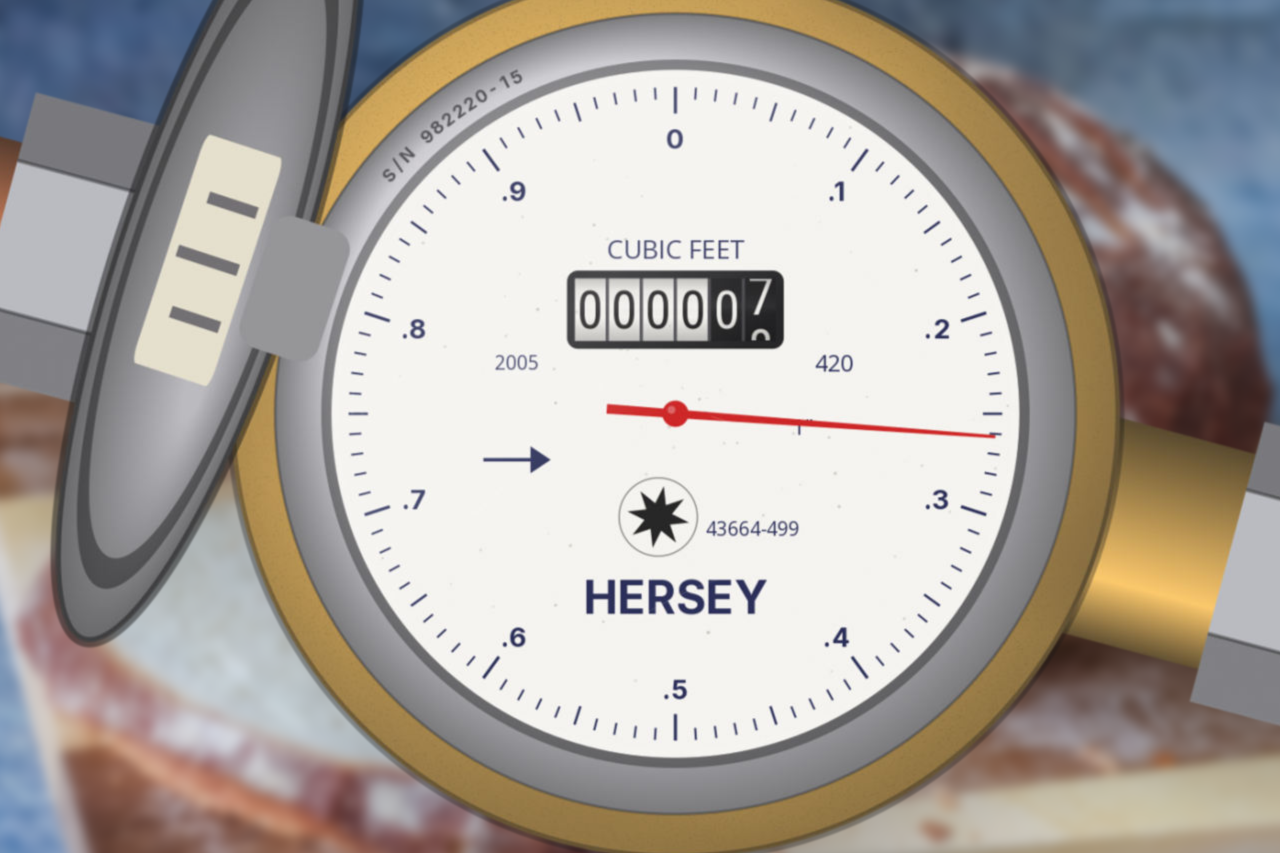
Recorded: 7.26; ft³
